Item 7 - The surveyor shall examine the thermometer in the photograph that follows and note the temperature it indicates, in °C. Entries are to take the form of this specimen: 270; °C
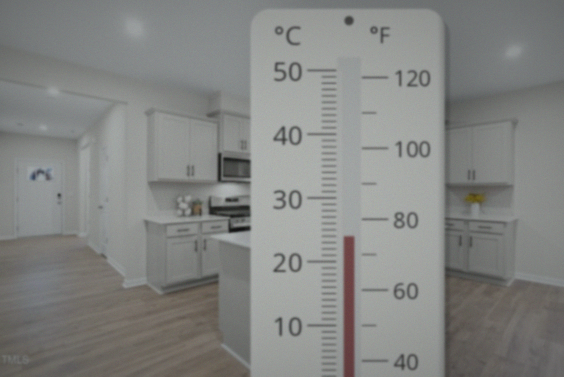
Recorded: 24; °C
